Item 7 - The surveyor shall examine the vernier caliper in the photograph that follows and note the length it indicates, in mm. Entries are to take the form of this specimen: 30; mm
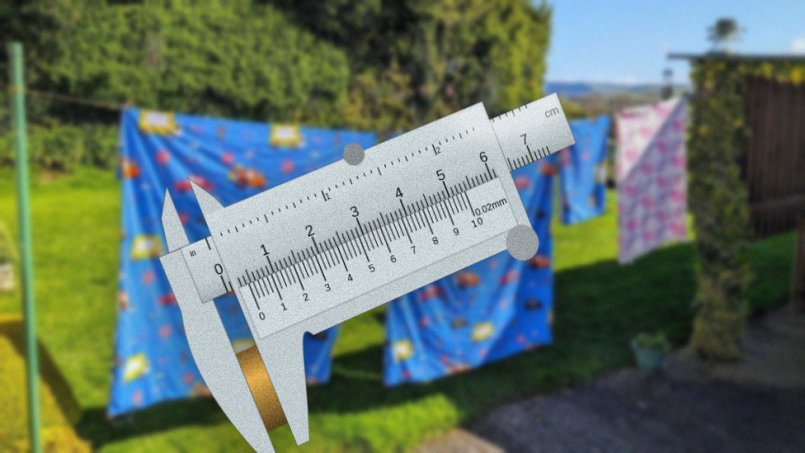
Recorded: 4.5; mm
